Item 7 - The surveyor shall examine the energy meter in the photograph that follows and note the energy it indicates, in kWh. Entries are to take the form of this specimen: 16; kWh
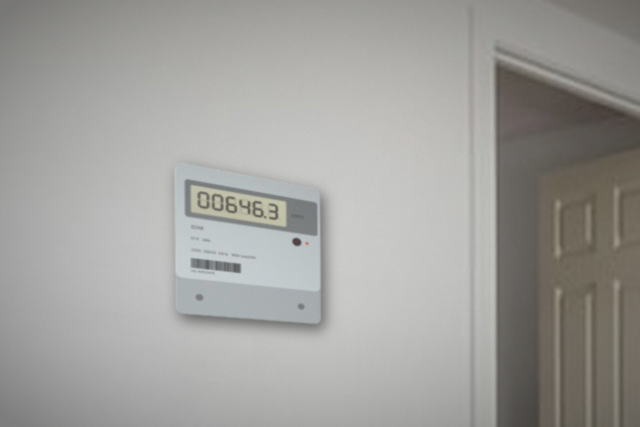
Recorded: 646.3; kWh
